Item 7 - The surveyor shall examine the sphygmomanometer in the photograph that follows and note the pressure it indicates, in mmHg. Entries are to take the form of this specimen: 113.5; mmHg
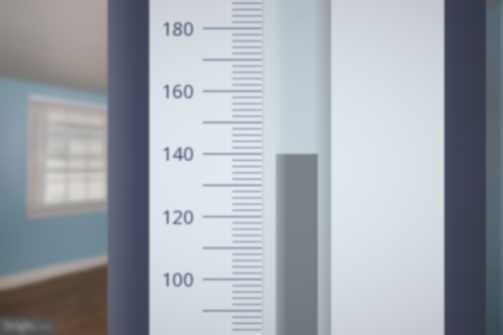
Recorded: 140; mmHg
